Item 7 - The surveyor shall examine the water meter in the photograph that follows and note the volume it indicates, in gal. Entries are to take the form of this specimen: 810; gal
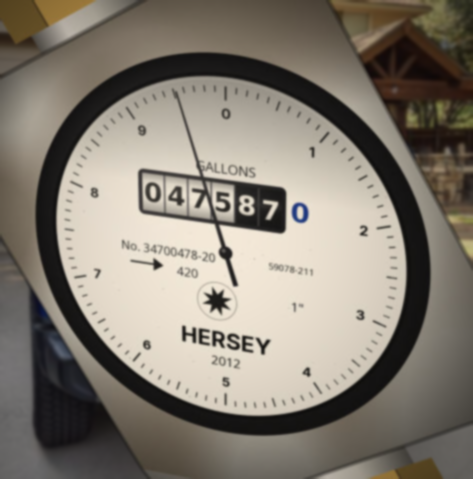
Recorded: 475869.5; gal
